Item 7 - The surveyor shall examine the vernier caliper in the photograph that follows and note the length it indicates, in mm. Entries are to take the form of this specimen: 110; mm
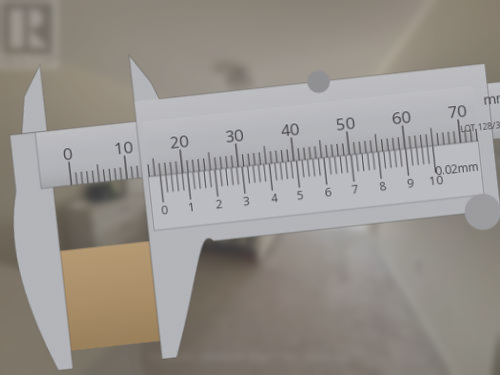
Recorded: 16.0; mm
